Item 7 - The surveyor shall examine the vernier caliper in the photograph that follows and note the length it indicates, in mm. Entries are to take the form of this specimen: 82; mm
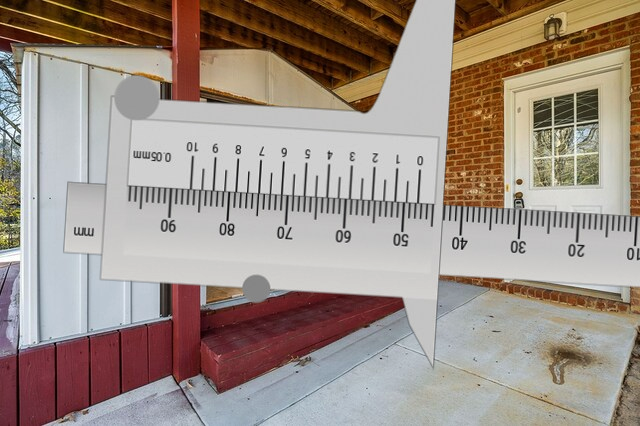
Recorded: 47.6; mm
